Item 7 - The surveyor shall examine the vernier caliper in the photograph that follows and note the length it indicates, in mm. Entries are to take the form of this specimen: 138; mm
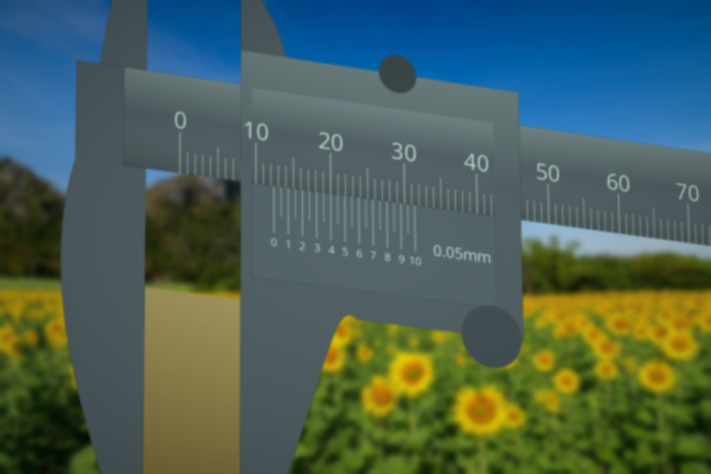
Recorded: 12.4; mm
